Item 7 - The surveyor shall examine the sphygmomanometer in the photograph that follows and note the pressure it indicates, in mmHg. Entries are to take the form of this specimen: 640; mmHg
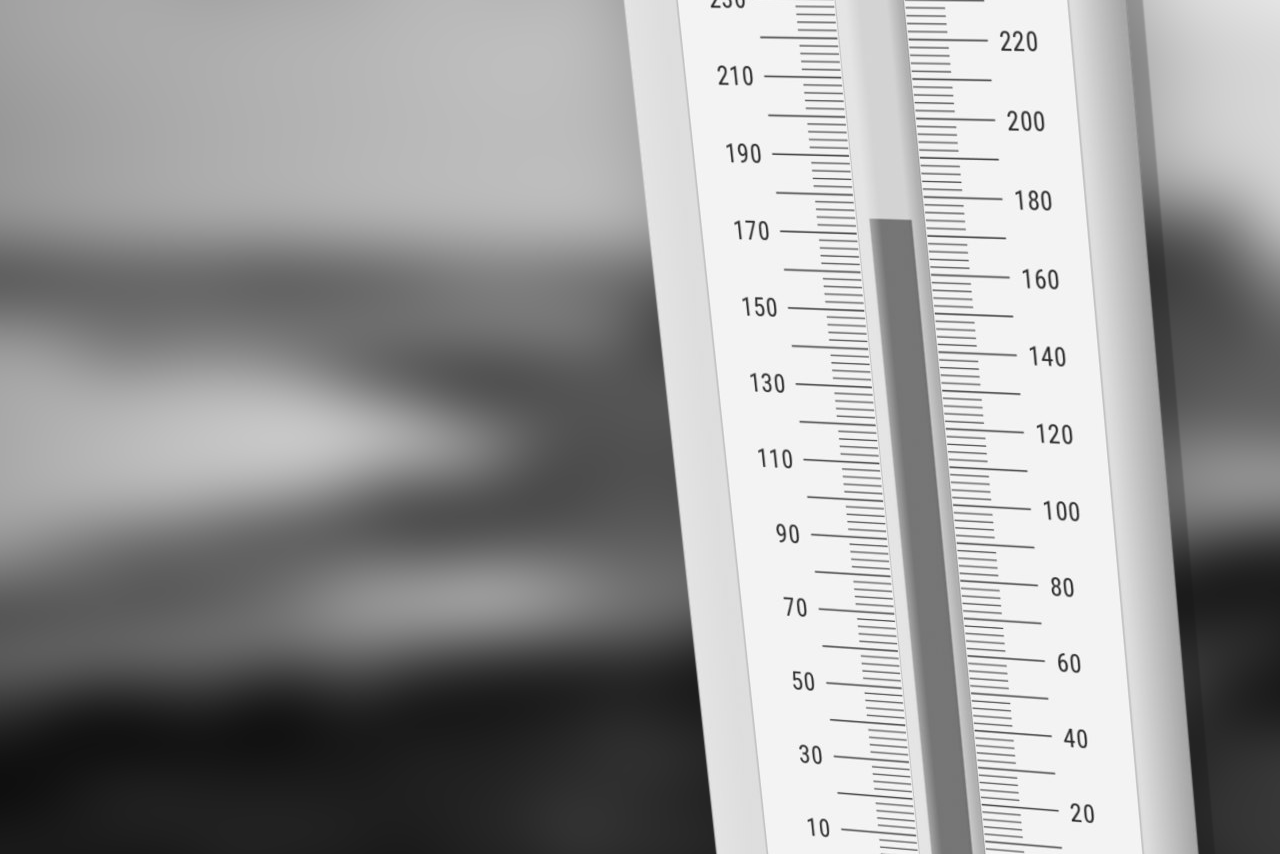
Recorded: 174; mmHg
